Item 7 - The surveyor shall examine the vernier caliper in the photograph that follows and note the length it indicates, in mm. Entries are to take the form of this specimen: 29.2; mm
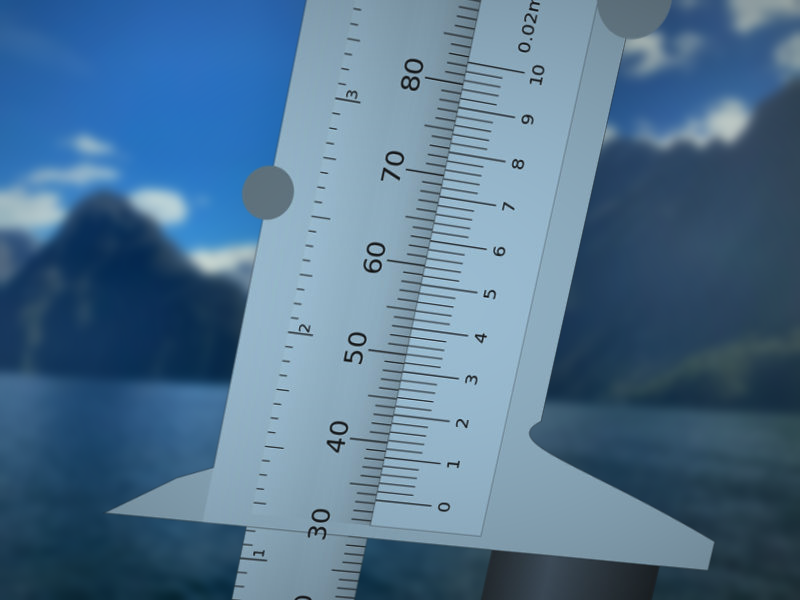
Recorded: 33.4; mm
